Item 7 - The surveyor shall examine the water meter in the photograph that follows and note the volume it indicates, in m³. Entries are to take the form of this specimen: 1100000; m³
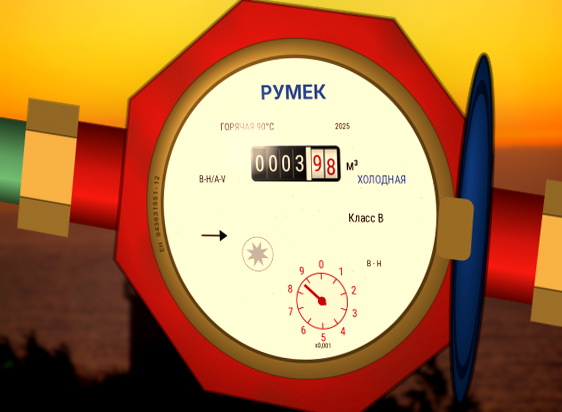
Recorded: 3.978; m³
